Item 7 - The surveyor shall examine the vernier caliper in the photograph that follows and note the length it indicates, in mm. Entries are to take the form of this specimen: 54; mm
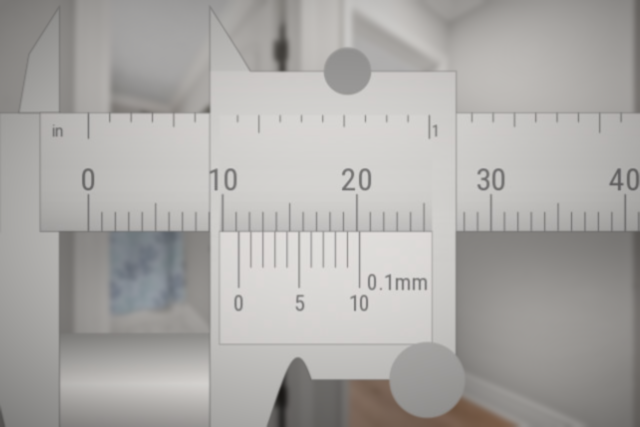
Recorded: 11.2; mm
